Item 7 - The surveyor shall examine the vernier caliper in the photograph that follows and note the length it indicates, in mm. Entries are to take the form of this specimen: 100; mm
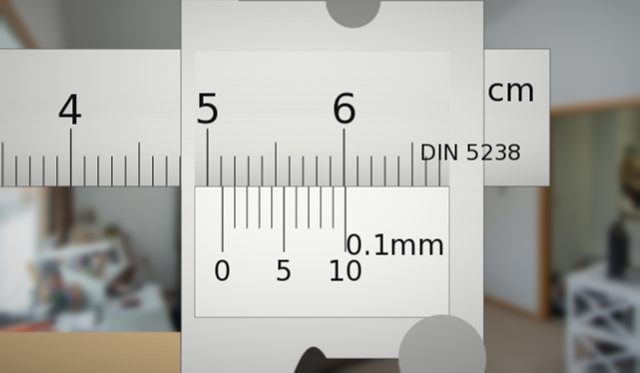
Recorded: 51.1; mm
